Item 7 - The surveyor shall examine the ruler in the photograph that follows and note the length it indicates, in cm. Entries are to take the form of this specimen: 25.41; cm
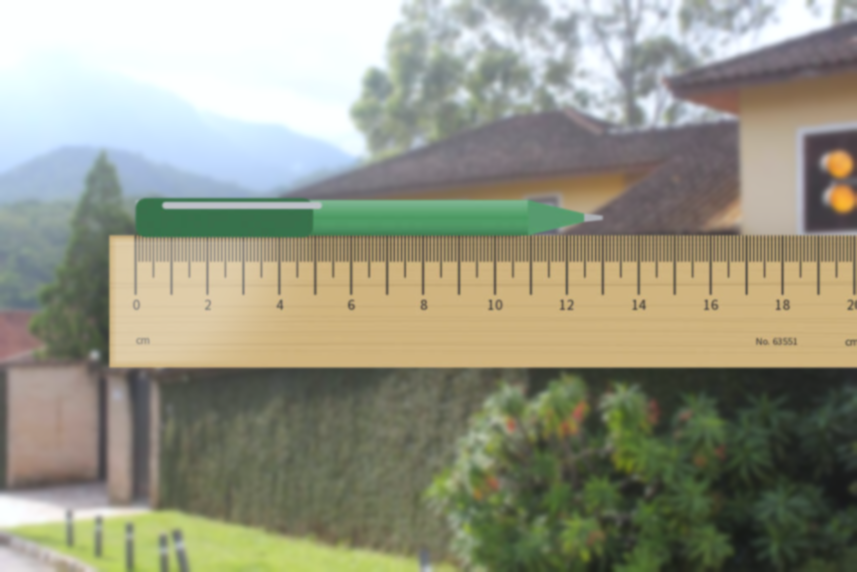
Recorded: 13; cm
